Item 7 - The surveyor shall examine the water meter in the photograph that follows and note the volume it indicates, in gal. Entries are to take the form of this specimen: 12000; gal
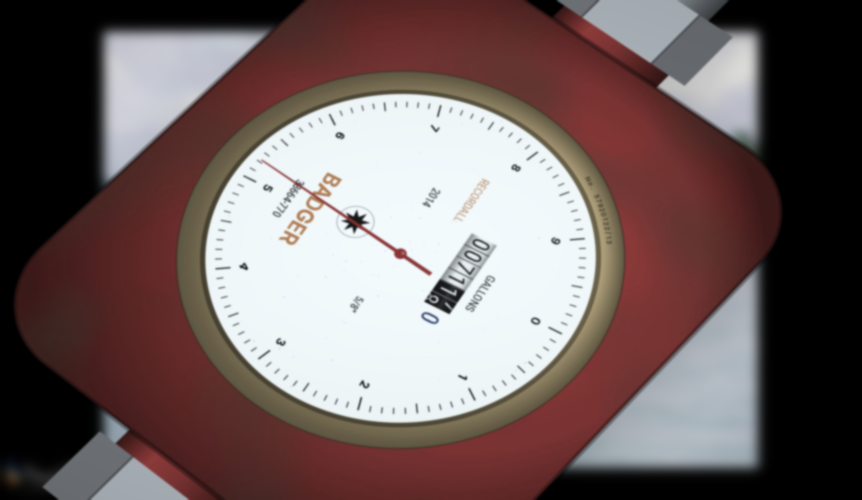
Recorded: 71175.2; gal
